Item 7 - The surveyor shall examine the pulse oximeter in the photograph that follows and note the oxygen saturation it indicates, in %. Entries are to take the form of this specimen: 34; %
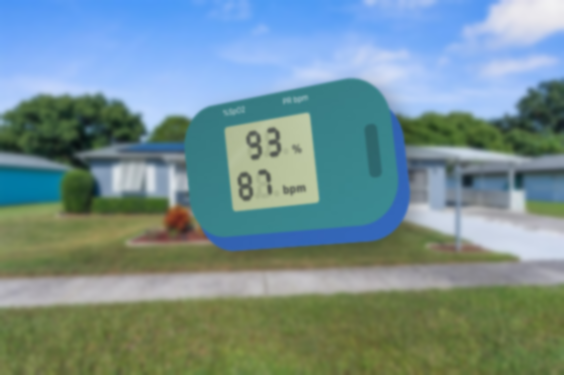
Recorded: 93; %
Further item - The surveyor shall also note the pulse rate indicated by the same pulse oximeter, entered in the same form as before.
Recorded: 87; bpm
